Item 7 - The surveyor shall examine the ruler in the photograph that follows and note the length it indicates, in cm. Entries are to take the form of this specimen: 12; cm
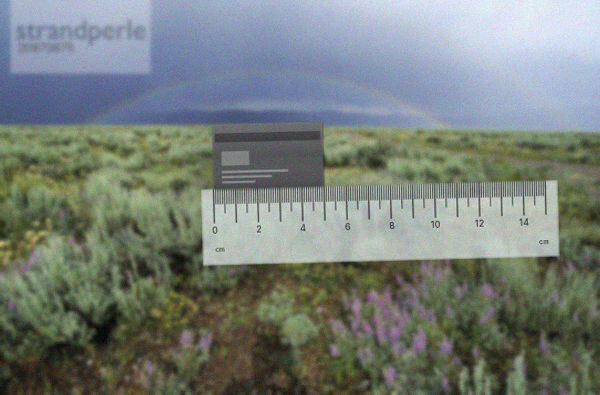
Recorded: 5; cm
